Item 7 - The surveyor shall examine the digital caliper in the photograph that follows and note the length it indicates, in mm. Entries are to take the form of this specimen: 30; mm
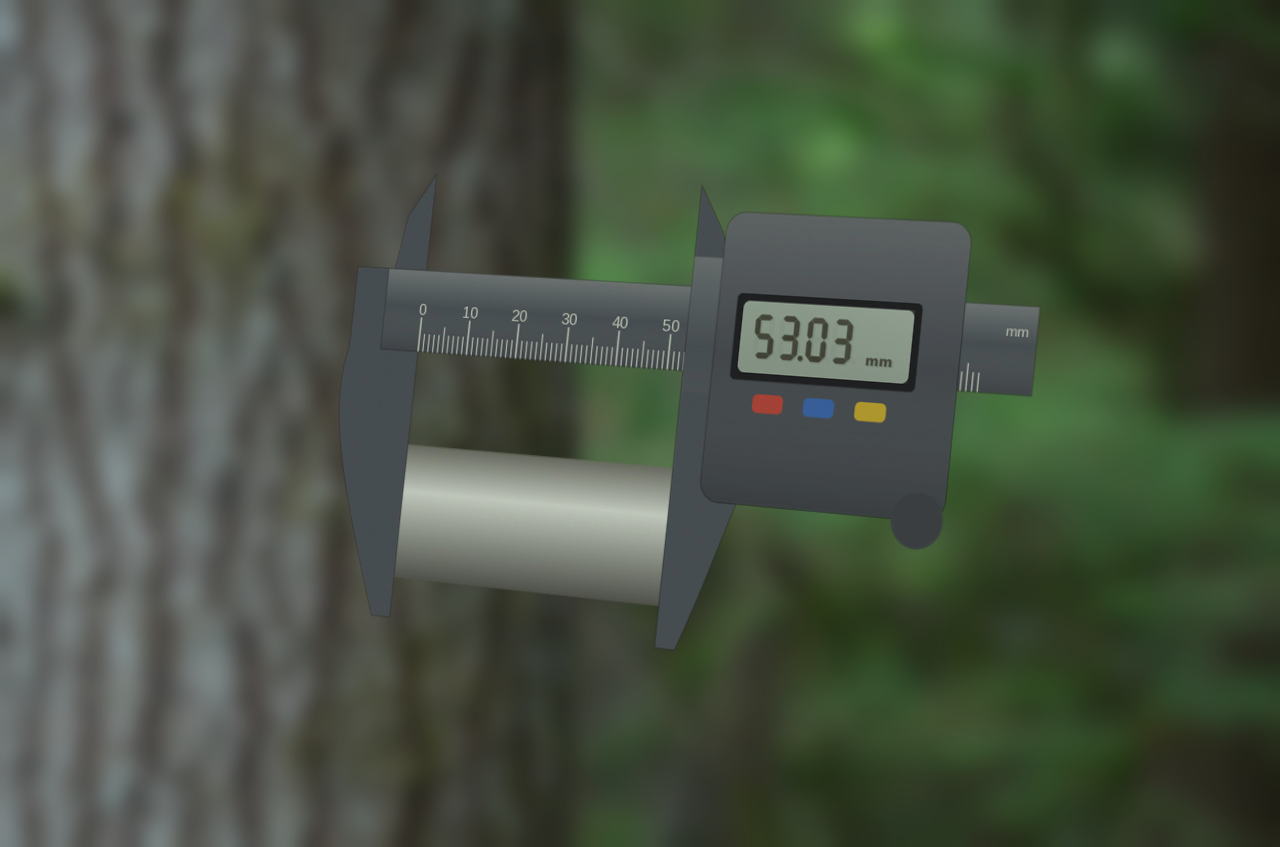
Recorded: 53.03; mm
